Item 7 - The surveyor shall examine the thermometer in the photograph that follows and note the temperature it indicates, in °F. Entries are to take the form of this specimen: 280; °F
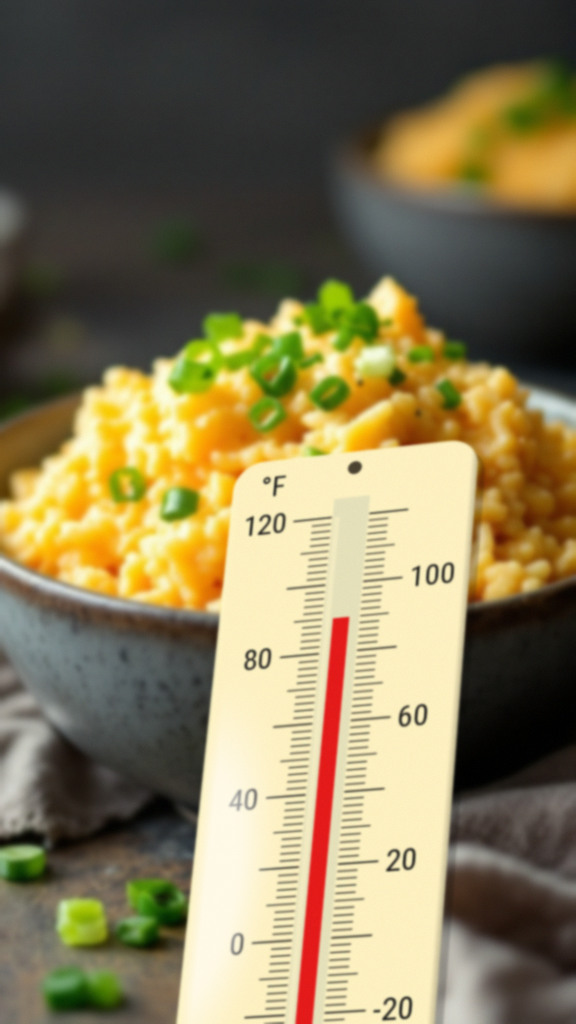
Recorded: 90; °F
